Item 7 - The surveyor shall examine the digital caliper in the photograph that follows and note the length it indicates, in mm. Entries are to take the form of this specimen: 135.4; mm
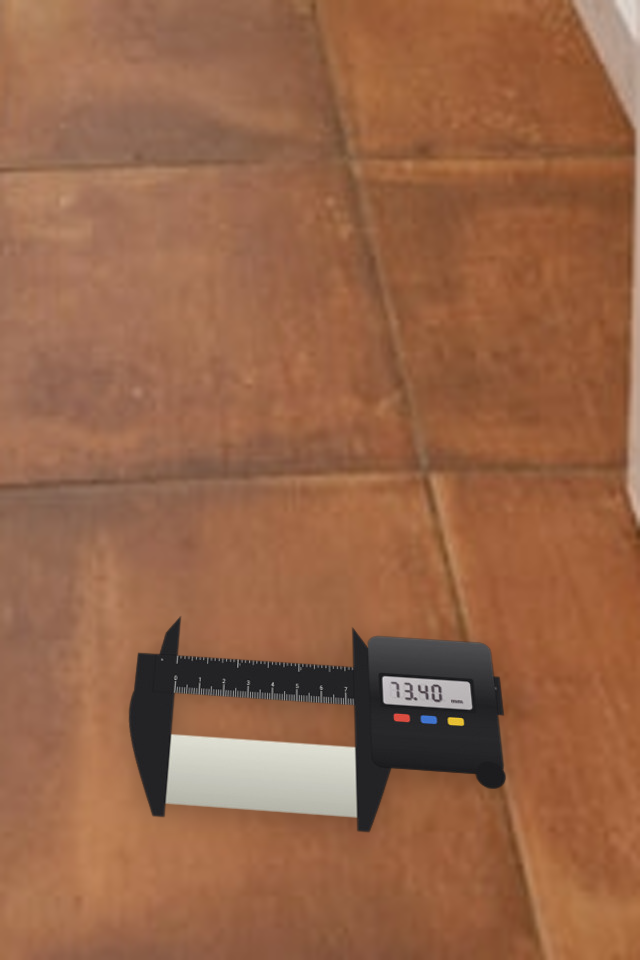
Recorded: 73.40; mm
